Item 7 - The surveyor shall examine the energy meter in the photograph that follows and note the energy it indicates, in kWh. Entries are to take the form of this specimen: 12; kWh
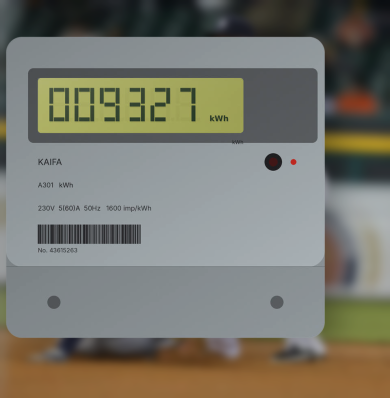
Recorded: 9327; kWh
